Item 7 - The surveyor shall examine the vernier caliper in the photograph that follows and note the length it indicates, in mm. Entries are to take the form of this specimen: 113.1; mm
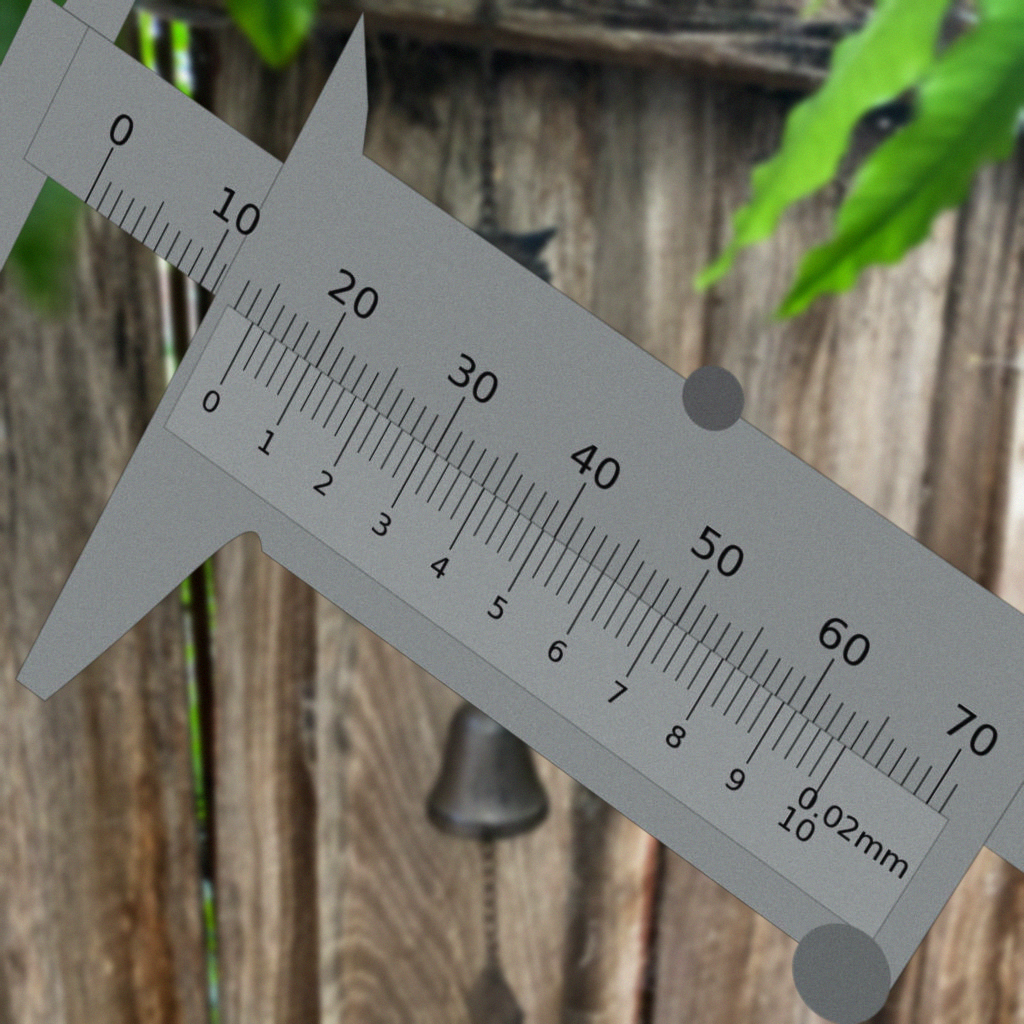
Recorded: 14.6; mm
